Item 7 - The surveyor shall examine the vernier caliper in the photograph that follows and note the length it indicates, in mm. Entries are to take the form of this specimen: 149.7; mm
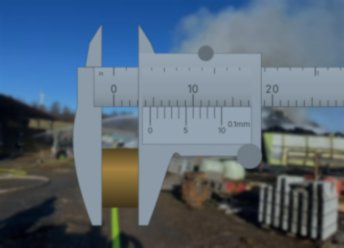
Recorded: 4.6; mm
